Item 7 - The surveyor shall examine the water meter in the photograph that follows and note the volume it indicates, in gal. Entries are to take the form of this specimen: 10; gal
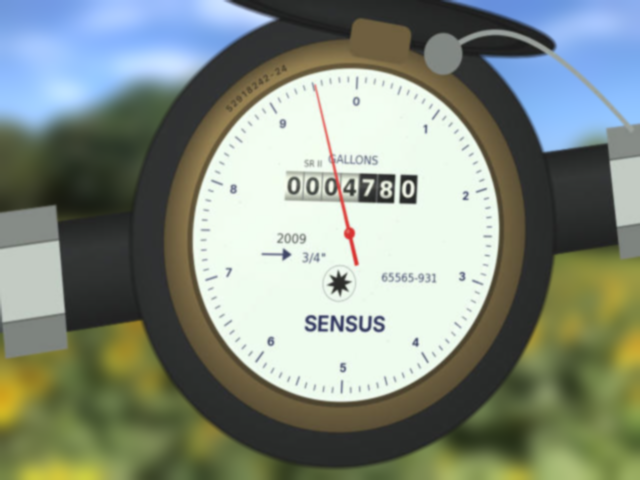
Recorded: 4779.5; gal
